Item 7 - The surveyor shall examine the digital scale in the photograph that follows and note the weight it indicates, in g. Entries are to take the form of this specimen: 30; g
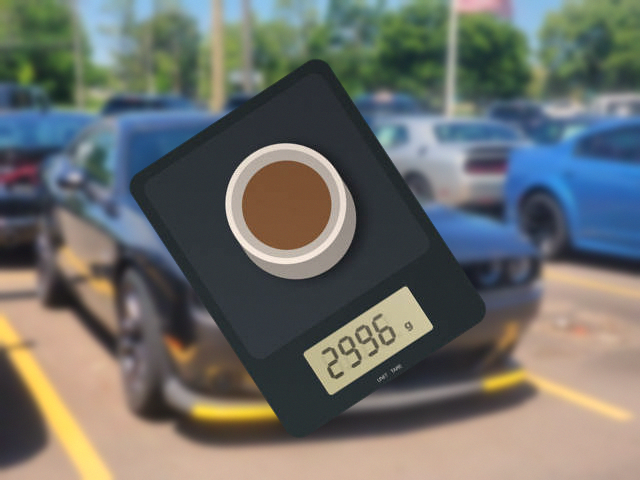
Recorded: 2996; g
